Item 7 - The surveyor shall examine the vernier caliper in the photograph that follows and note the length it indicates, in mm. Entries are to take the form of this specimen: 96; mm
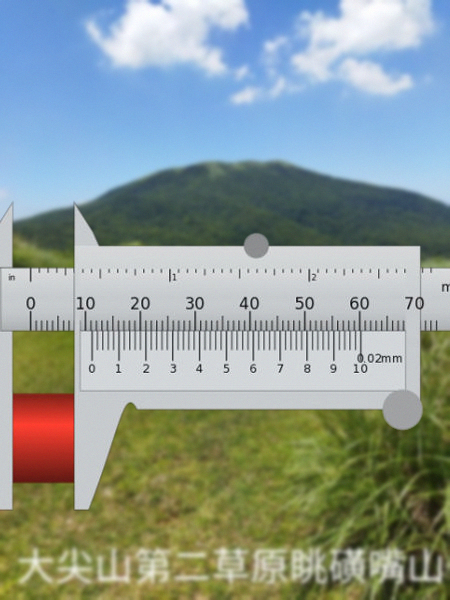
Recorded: 11.2; mm
